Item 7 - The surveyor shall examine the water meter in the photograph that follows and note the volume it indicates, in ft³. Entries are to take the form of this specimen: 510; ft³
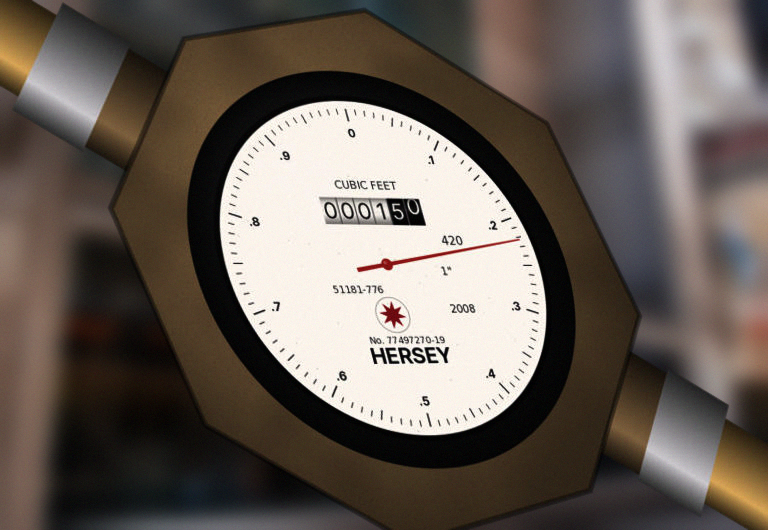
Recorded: 150.22; ft³
